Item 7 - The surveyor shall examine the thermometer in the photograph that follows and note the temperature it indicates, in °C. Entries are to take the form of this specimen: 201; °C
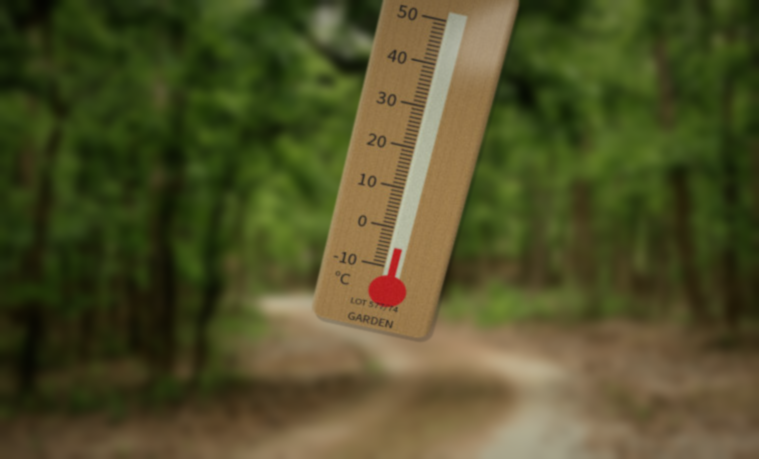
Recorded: -5; °C
